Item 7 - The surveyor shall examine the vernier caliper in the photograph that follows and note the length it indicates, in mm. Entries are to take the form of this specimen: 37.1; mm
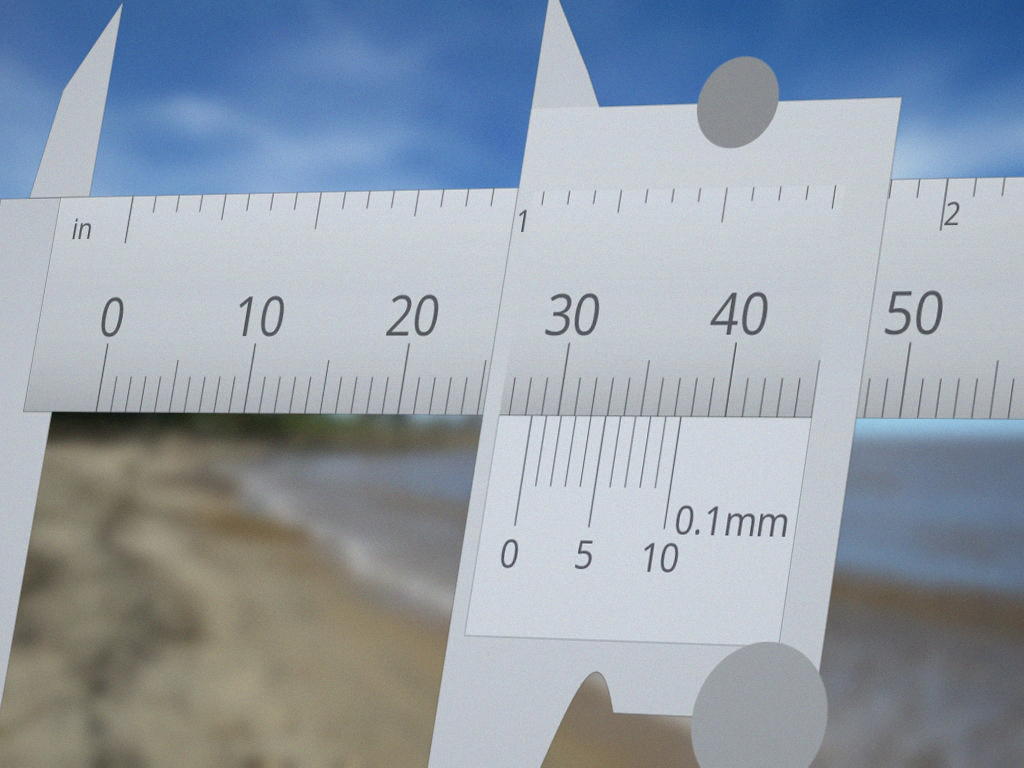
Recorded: 28.4; mm
